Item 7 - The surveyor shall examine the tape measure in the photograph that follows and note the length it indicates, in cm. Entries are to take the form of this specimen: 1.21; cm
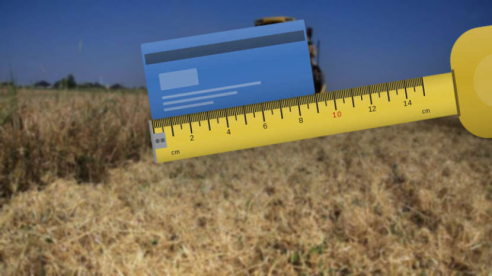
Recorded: 9; cm
